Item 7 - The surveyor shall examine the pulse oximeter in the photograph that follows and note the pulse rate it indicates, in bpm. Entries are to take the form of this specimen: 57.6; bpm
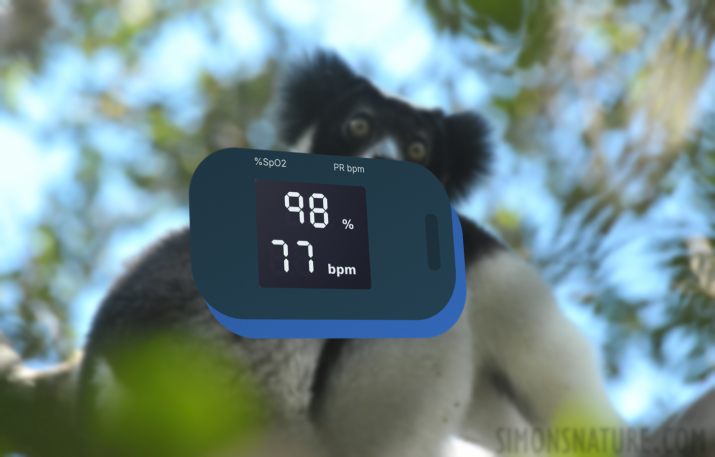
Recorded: 77; bpm
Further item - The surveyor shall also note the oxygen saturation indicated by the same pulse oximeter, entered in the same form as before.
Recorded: 98; %
